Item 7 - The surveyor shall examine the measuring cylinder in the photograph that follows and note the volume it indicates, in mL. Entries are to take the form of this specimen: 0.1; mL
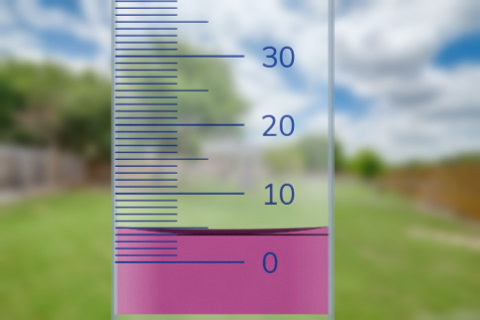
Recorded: 4; mL
